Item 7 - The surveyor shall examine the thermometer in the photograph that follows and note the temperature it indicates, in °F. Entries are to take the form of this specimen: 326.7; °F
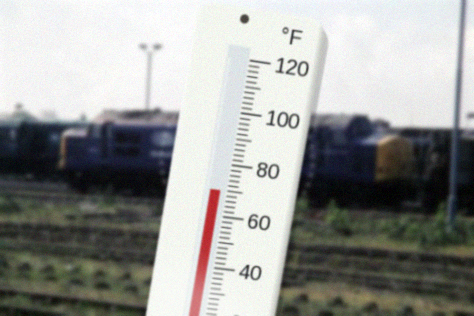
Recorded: 70; °F
